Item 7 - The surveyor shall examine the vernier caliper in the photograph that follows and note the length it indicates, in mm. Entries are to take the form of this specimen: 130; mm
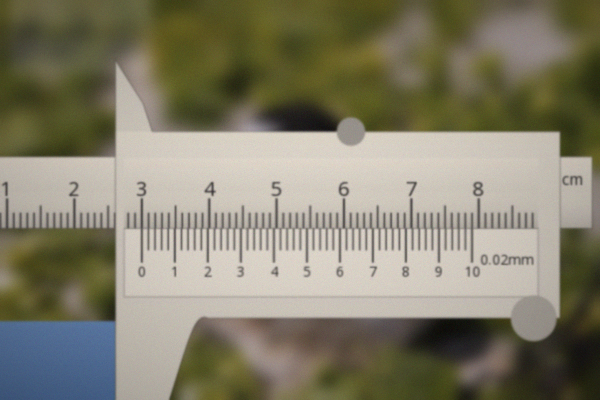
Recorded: 30.0; mm
